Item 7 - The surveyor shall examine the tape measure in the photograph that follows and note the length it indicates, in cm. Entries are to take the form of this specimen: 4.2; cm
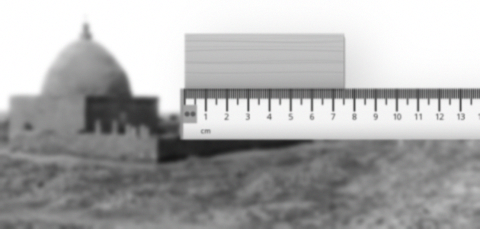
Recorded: 7.5; cm
